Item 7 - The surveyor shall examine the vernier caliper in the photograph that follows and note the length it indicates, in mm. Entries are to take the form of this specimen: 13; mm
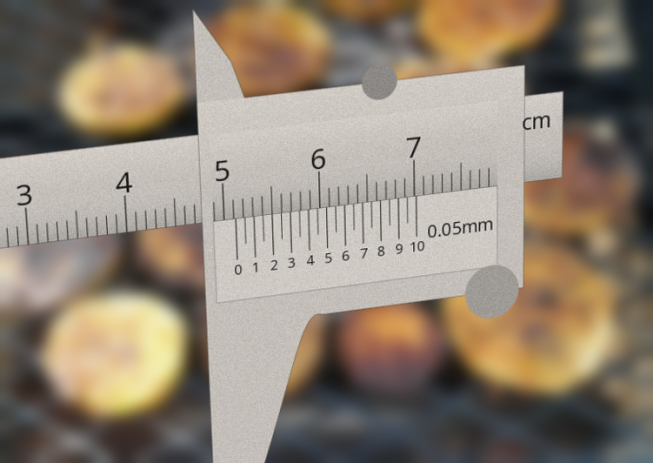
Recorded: 51.2; mm
